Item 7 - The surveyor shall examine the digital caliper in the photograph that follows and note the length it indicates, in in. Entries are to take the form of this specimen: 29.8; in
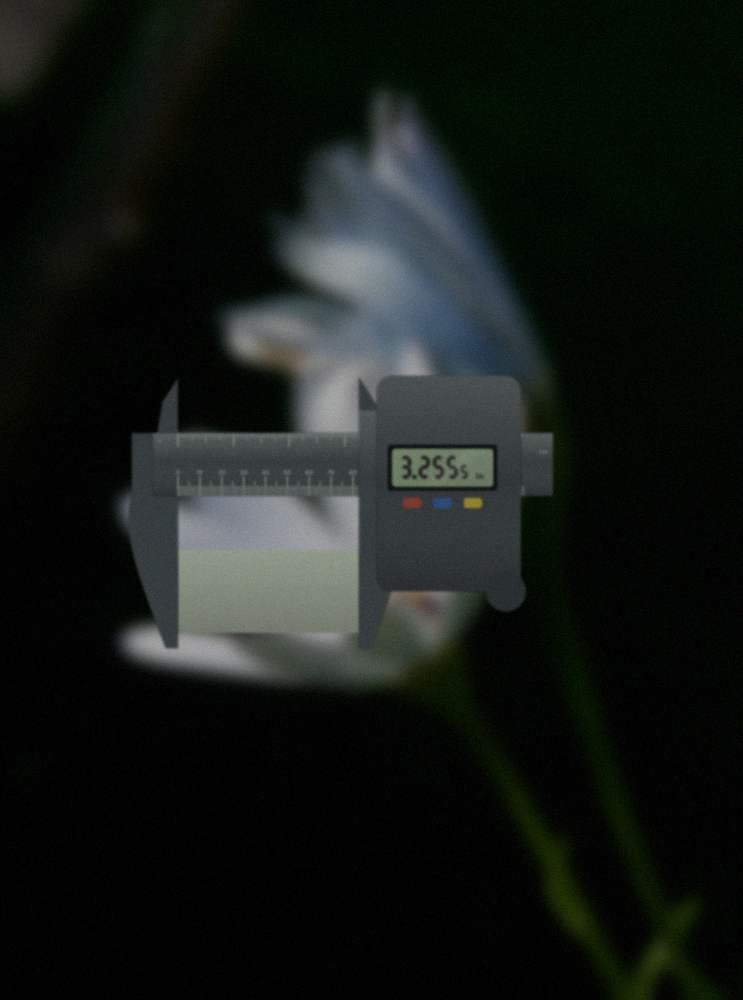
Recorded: 3.2555; in
